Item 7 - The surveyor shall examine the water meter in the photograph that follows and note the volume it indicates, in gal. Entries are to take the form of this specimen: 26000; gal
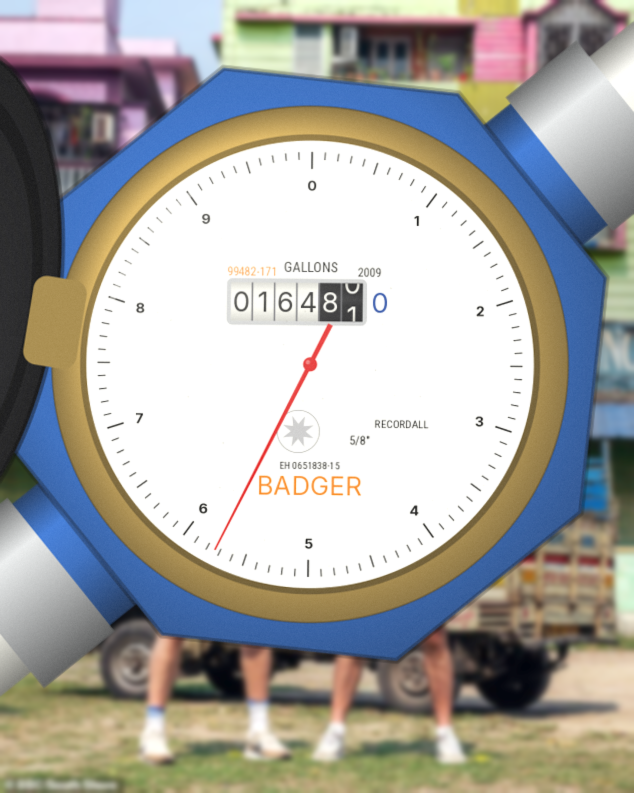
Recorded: 164805.7; gal
